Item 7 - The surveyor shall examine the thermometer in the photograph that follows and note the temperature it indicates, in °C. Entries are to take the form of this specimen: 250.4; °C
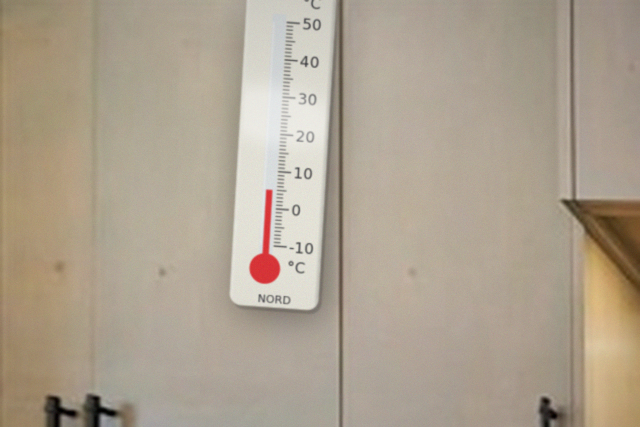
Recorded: 5; °C
